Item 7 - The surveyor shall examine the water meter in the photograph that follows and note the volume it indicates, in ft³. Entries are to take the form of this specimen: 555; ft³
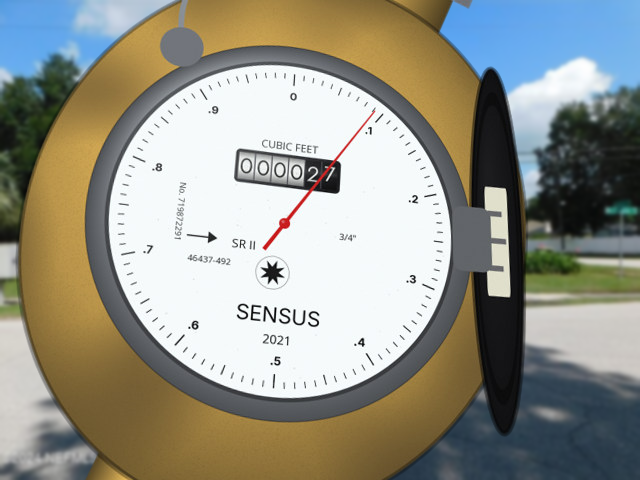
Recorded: 27.09; ft³
